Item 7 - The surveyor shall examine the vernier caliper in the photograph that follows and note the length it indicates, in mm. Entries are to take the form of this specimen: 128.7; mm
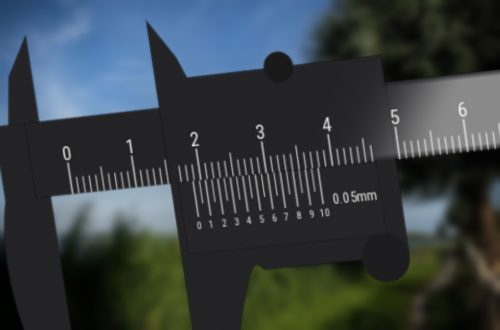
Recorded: 18.8; mm
